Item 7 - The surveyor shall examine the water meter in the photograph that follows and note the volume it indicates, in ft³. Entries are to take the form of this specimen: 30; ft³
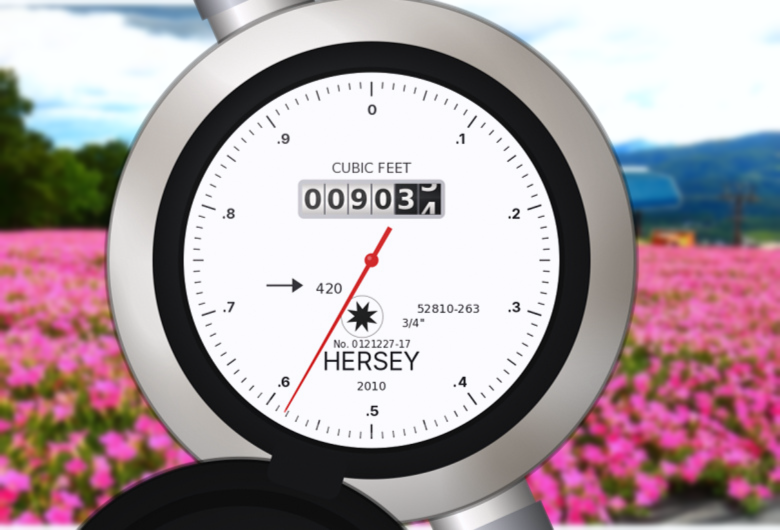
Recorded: 9033.58; ft³
